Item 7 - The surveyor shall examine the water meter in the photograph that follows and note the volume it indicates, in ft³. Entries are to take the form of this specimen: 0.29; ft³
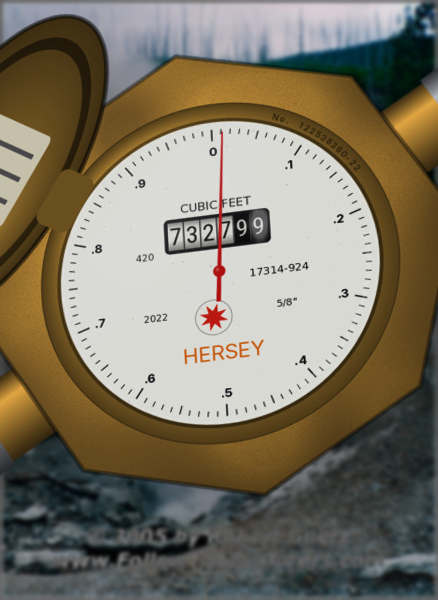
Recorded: 732799.01; ft³
